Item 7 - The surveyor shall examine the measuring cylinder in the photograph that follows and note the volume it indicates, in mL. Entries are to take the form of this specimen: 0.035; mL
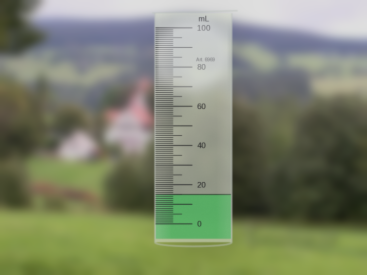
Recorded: 15; mL
